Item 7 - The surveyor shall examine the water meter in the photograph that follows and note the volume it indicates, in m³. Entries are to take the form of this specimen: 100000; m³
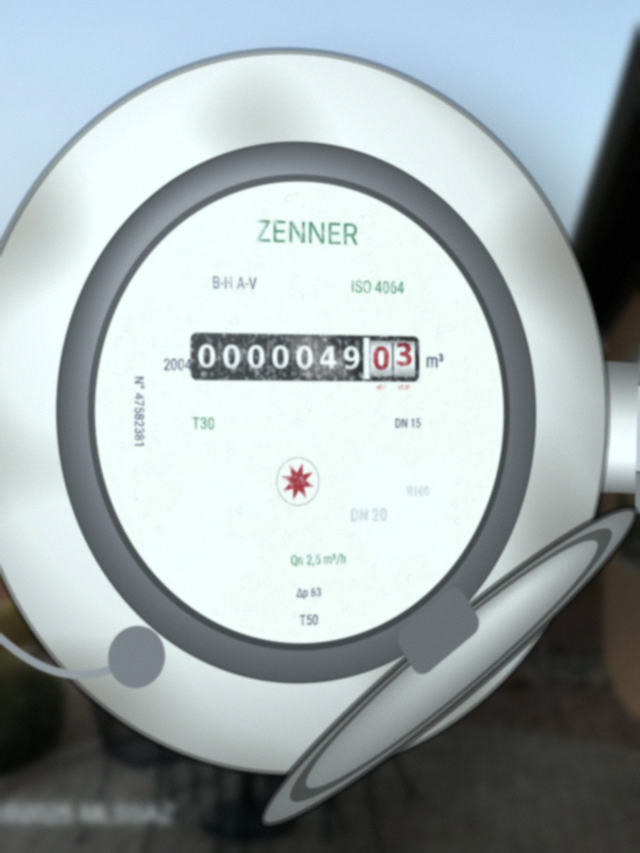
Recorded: 49.03; m³
